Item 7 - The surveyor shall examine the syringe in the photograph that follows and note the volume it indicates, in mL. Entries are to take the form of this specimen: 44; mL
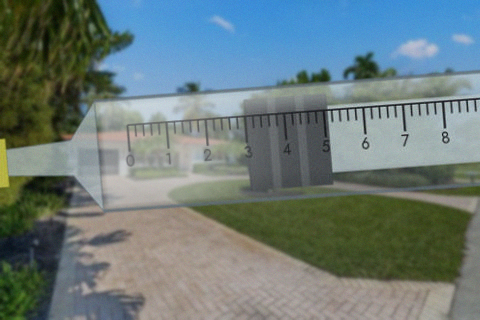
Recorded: 3; mL
